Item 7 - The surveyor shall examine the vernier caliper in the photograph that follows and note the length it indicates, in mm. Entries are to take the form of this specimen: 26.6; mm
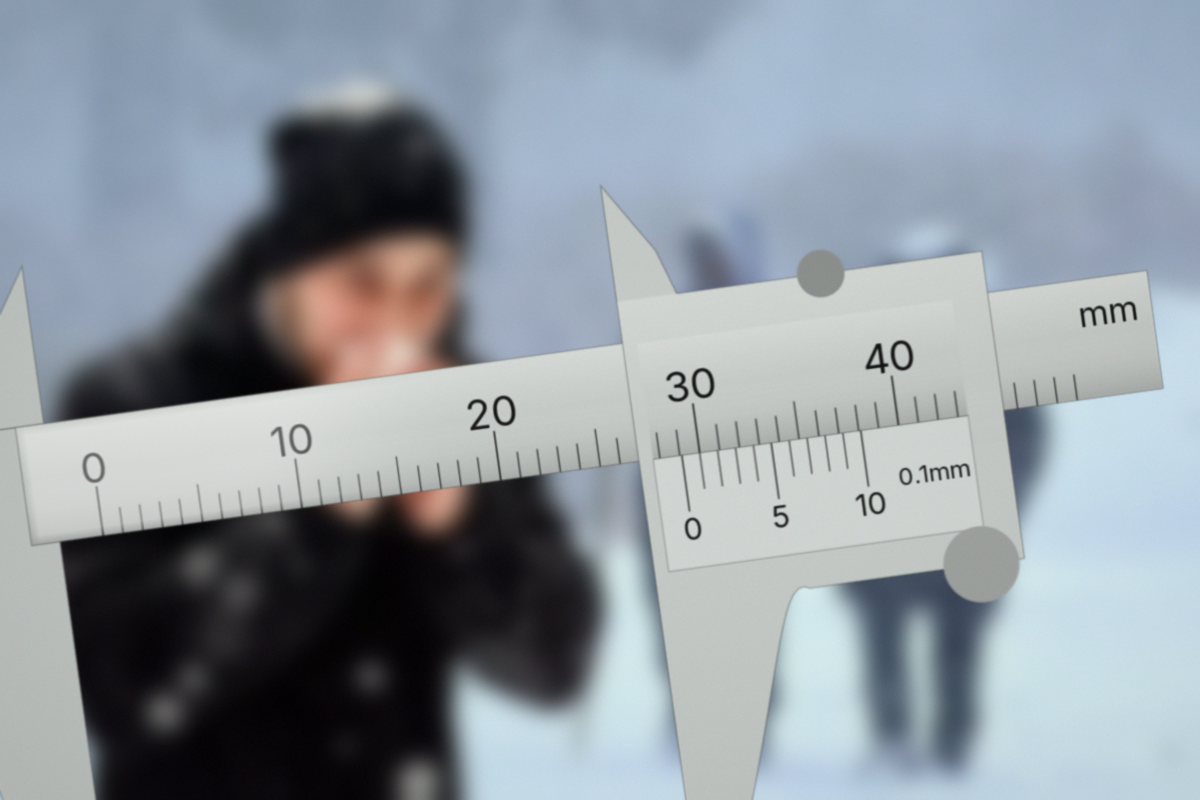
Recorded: 29.1; mm
